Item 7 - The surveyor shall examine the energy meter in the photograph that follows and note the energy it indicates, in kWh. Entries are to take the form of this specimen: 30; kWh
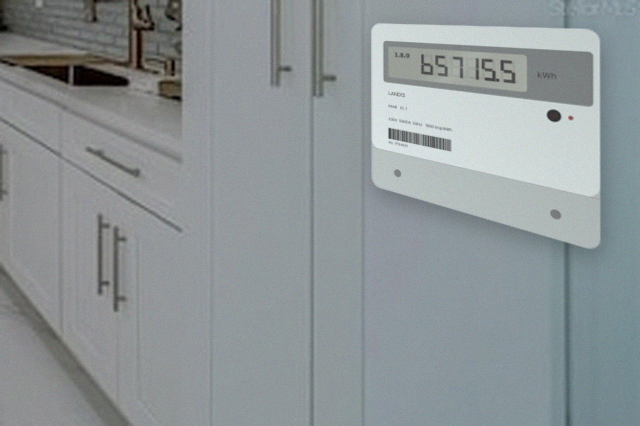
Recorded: 65715.5; kWh
